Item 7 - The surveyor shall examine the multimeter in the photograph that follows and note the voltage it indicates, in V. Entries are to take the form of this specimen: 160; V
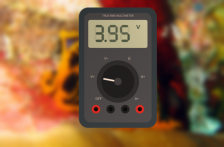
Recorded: 3.95; V
